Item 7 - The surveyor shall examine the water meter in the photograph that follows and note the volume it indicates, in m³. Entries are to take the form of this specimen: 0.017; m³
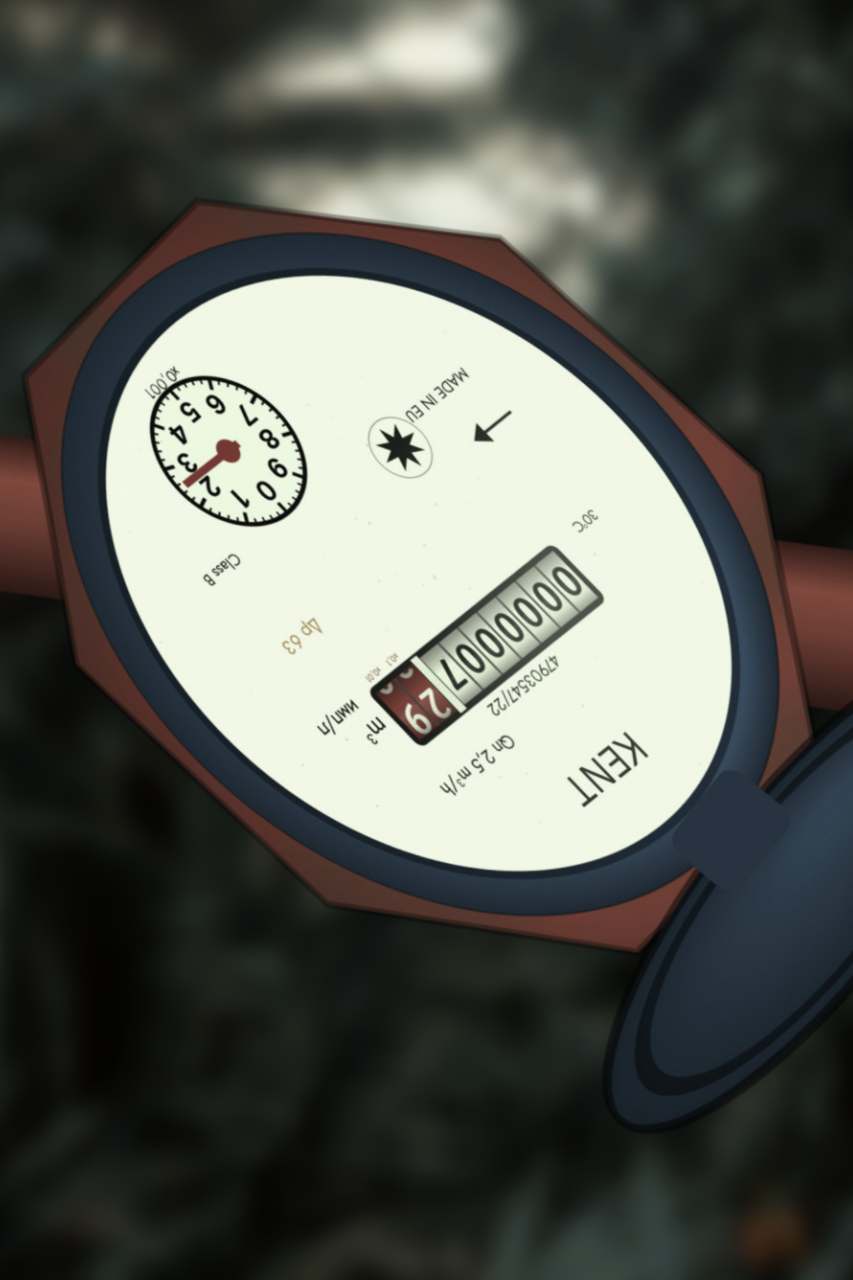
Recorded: 7.292; m³
